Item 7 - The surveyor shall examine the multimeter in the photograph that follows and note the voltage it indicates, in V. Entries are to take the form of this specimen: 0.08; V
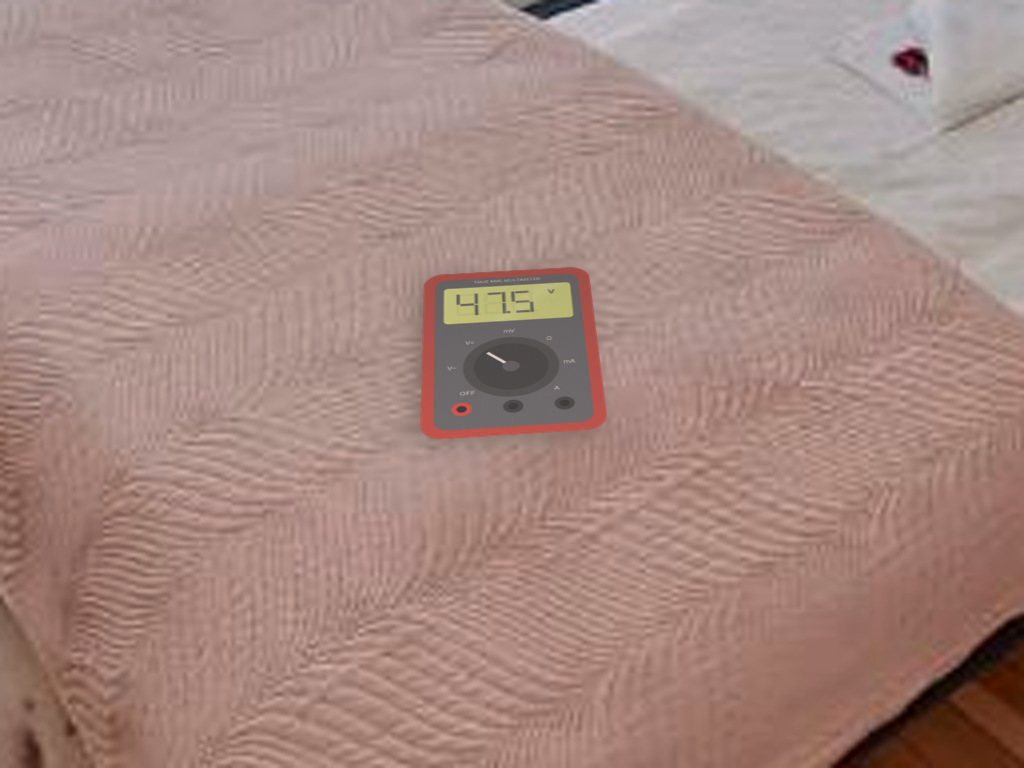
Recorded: 47.5; V
